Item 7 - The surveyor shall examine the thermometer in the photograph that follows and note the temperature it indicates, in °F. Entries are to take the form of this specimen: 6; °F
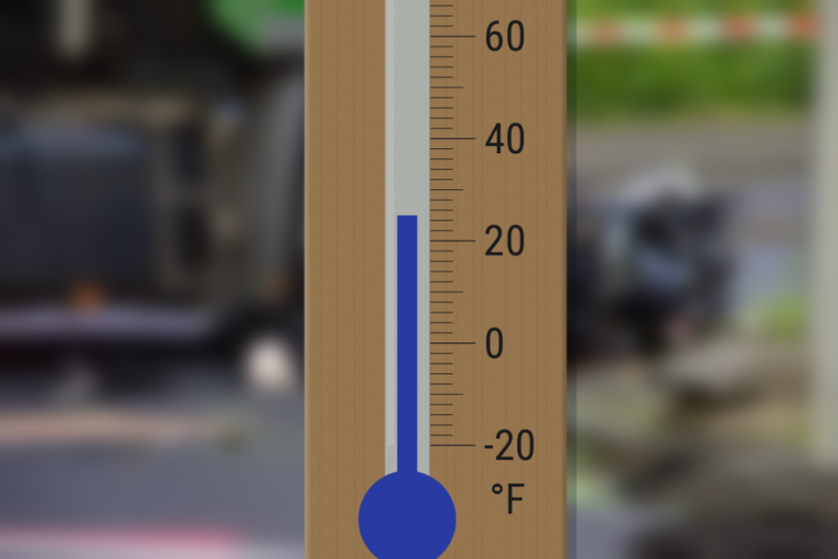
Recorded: 25; °F
